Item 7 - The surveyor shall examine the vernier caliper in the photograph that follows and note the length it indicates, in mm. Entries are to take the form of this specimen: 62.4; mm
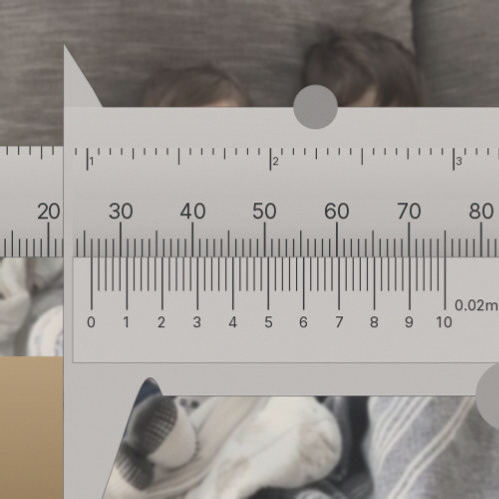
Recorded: 26.0; mm
